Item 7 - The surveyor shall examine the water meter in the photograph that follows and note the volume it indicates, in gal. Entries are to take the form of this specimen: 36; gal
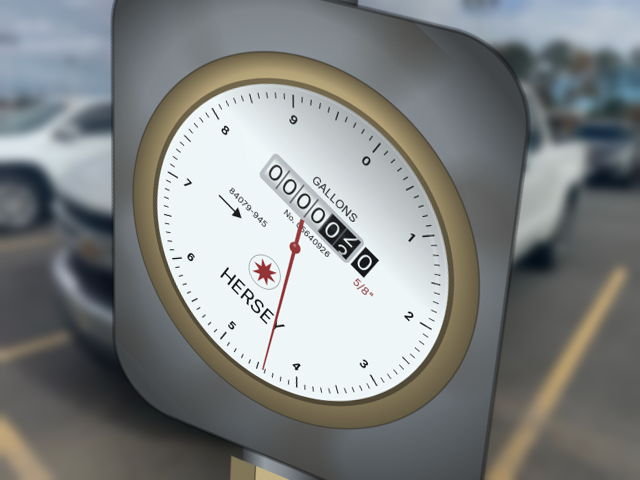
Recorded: 24.4; gal
